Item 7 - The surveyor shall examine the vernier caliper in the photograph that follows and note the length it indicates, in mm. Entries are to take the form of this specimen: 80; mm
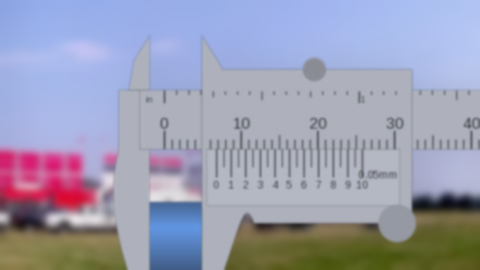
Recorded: 6.8; mm
